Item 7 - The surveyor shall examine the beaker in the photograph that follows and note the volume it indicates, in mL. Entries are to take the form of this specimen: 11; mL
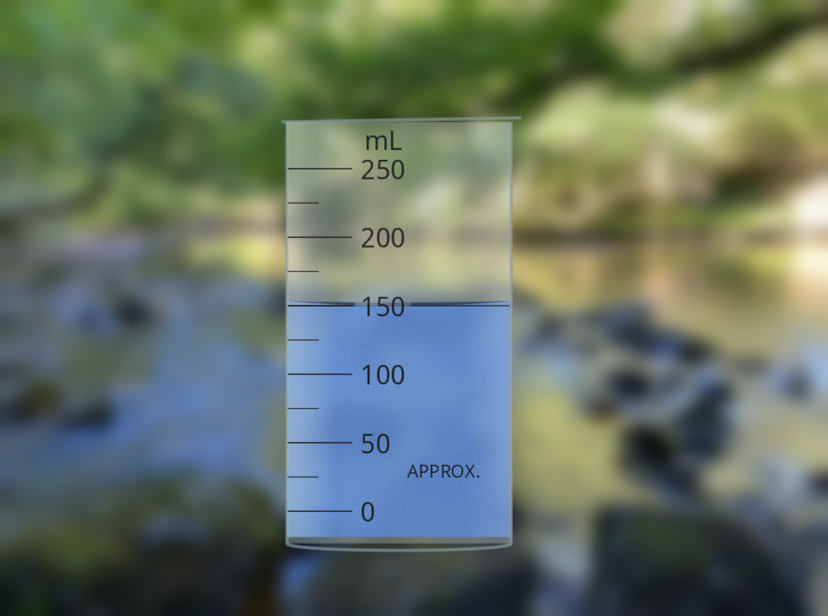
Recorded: 150; mL
